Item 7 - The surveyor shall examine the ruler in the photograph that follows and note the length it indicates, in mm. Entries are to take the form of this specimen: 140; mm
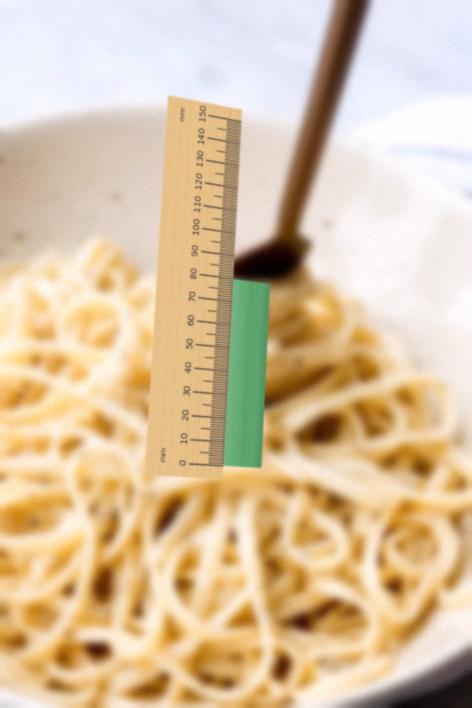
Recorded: 80; mm
